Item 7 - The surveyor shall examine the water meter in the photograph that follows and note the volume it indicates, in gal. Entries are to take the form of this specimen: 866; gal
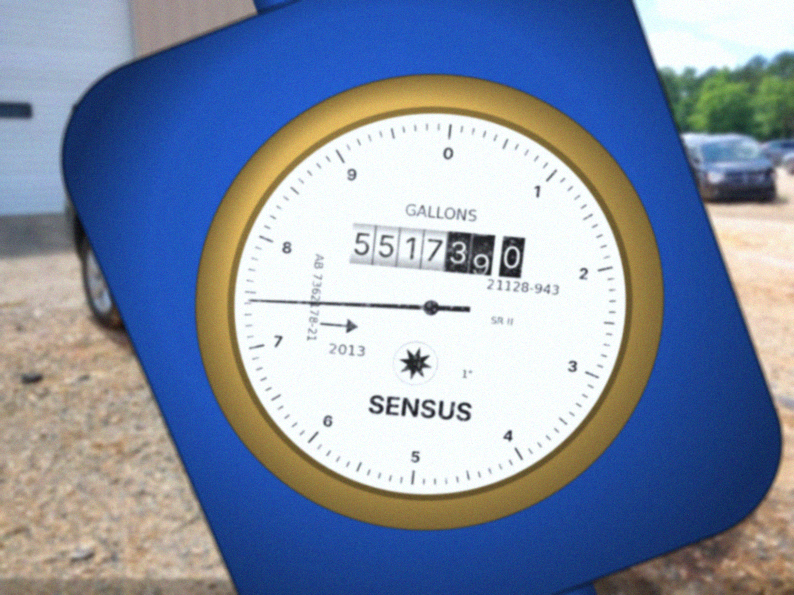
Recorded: 5517387.4; gal
